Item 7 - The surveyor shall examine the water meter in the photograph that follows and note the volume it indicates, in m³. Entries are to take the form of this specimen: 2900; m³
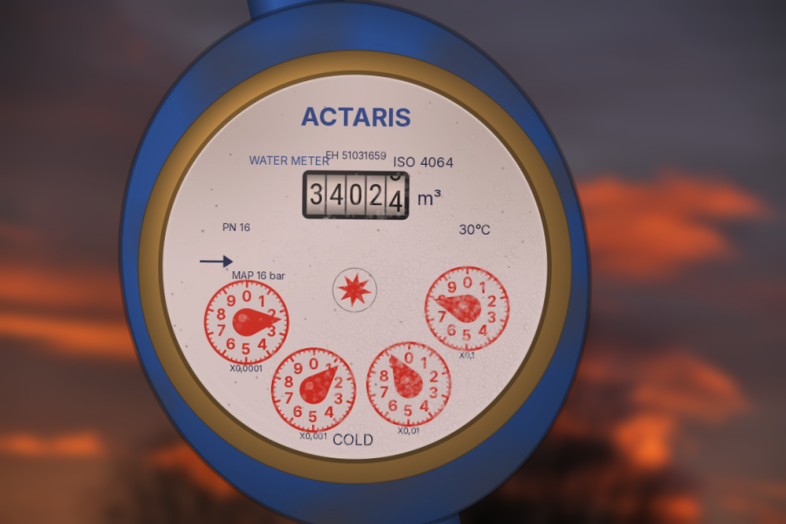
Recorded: 34023.7912; m³
